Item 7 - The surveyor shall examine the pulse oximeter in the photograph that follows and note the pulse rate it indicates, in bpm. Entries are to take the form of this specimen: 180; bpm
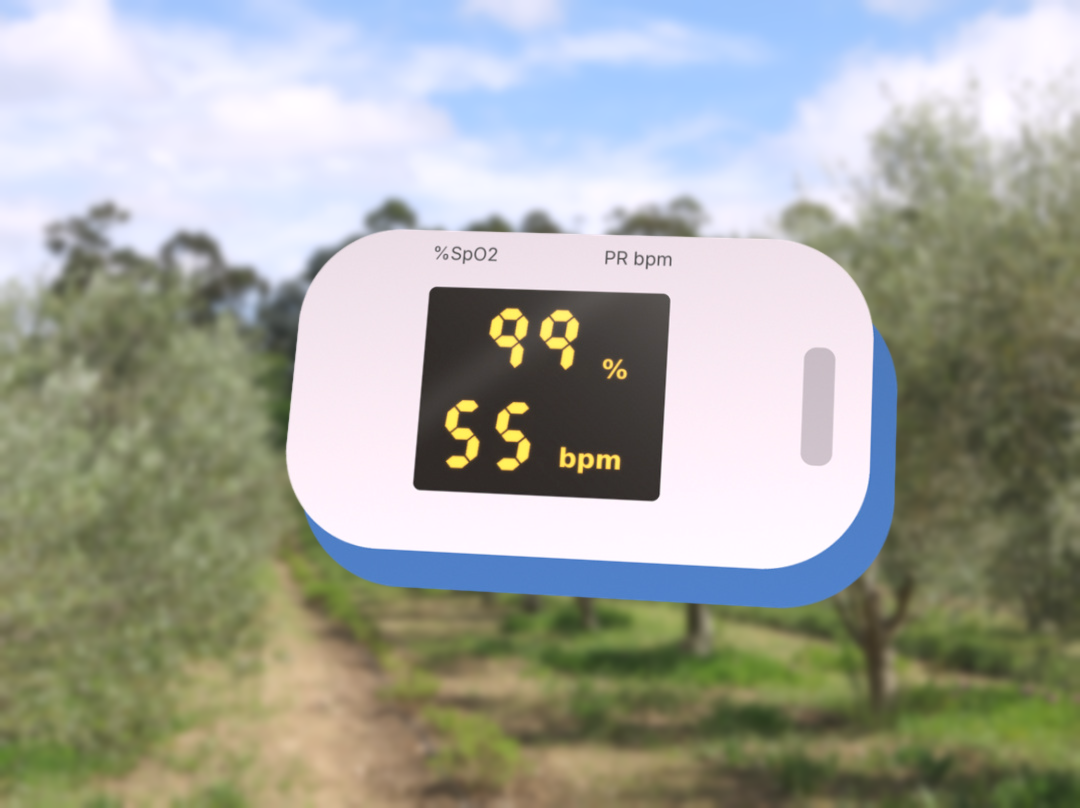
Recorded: 55; bpm
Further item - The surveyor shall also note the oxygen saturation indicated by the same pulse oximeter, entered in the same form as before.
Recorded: 99; %
